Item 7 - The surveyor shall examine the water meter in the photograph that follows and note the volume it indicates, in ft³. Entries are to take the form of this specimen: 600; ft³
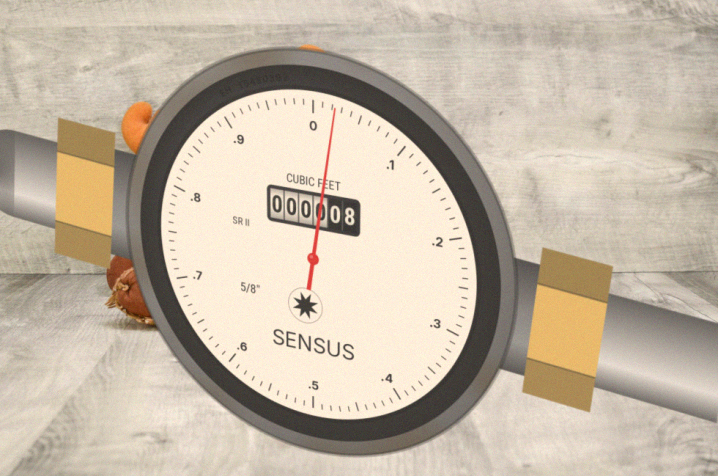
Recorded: 8.02; ft³
